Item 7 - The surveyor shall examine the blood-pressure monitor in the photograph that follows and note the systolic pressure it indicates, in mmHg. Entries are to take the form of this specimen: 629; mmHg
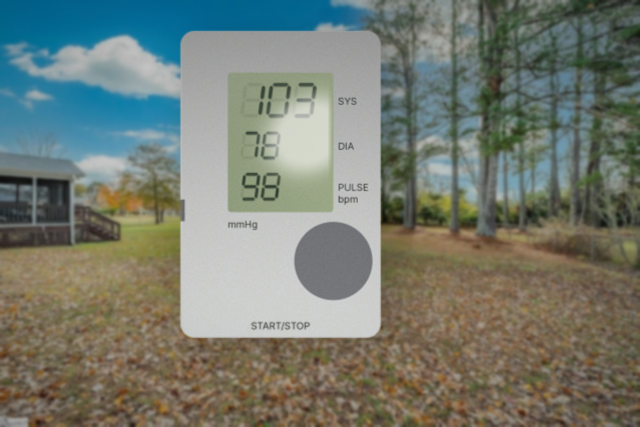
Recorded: 103; mmHg
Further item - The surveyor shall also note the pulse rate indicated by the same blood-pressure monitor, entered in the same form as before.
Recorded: 98; bpm
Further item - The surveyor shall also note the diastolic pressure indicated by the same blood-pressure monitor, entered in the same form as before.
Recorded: 78; mmHg
